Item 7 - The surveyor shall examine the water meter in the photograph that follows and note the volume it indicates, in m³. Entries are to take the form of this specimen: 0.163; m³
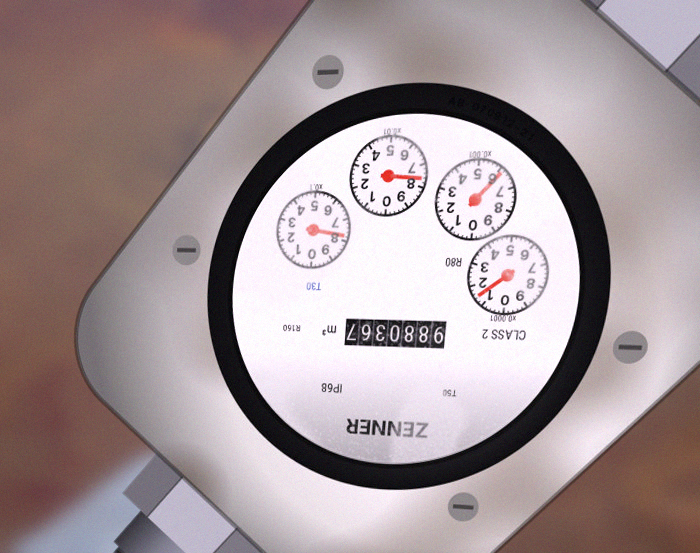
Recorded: 9880367.7761; m³
